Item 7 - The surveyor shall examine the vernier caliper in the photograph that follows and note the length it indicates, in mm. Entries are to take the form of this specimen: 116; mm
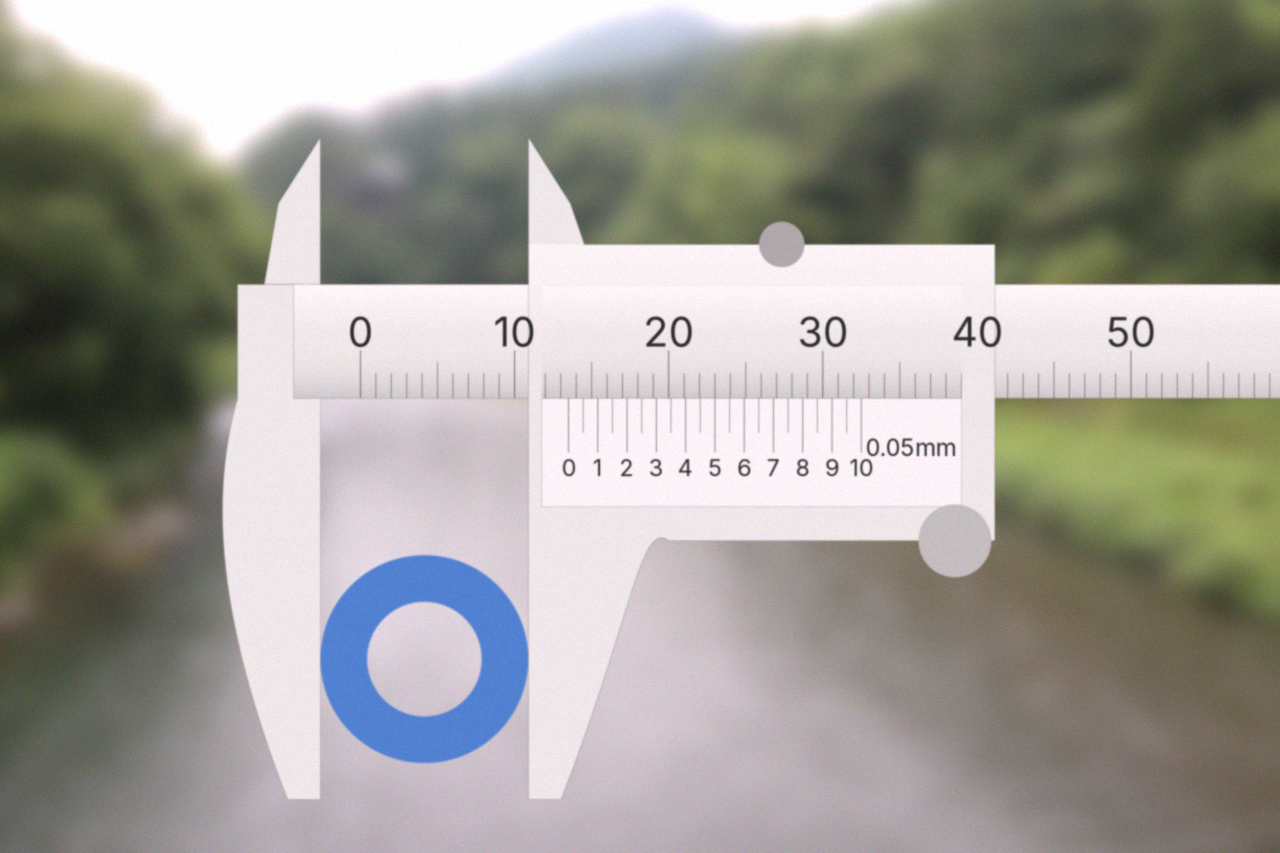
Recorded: 13.5; mm
